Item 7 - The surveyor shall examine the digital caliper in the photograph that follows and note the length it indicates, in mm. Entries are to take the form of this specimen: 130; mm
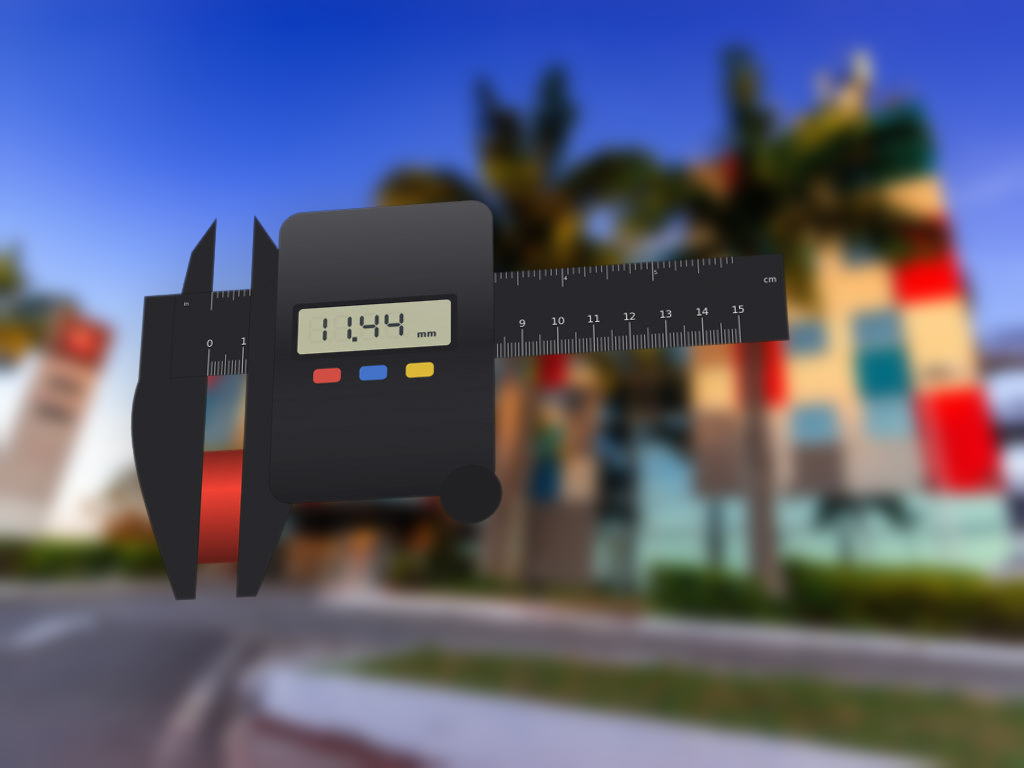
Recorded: 11.44; mm
